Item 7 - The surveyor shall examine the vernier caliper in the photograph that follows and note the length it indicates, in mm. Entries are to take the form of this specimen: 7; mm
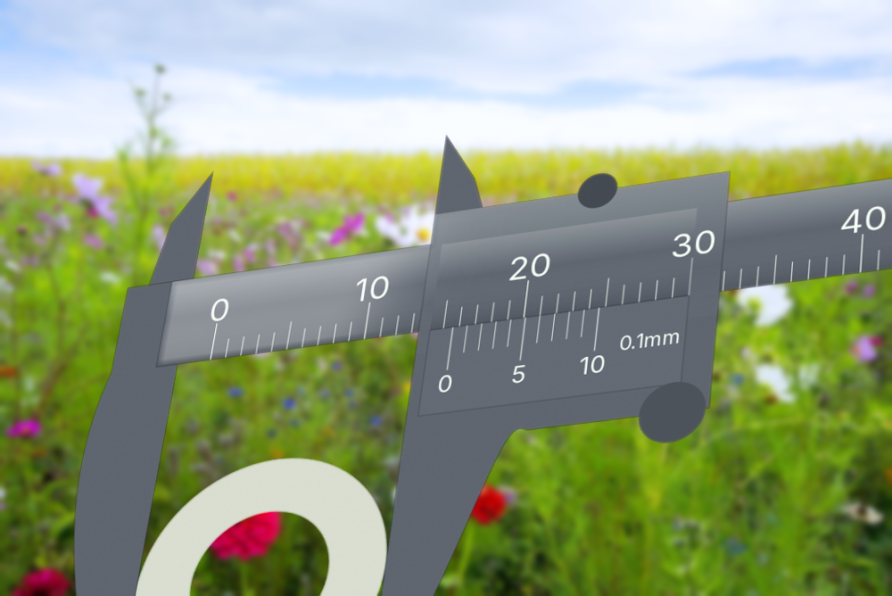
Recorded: 15.6; mm
